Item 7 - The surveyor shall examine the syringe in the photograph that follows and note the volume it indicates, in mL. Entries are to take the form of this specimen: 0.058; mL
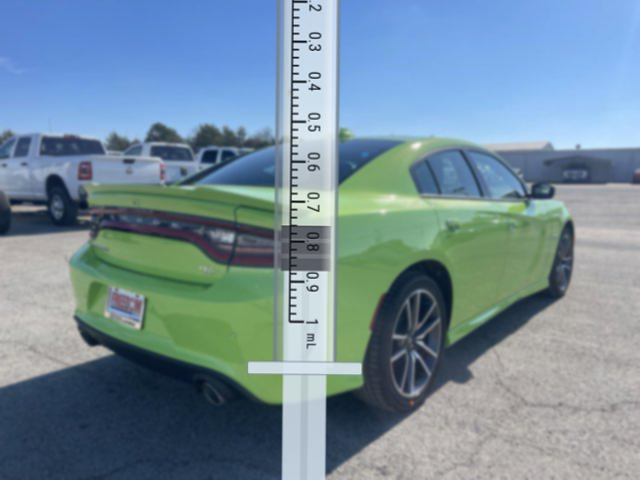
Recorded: 0.76; mL
